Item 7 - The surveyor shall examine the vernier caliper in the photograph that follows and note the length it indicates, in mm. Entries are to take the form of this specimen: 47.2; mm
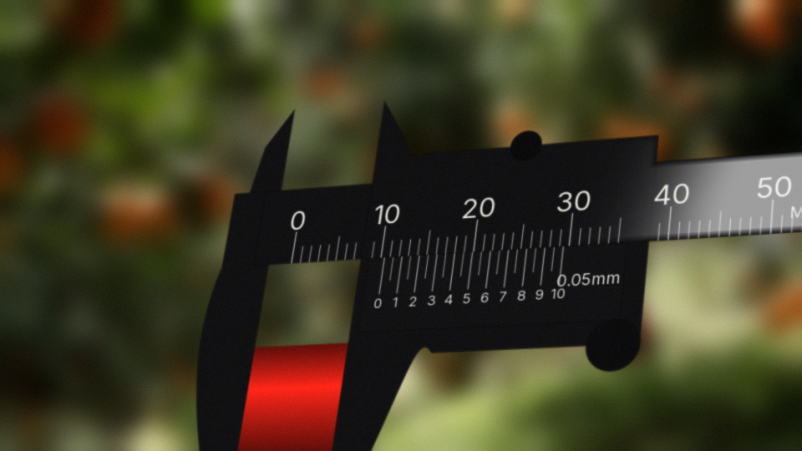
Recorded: 10.4; mm
